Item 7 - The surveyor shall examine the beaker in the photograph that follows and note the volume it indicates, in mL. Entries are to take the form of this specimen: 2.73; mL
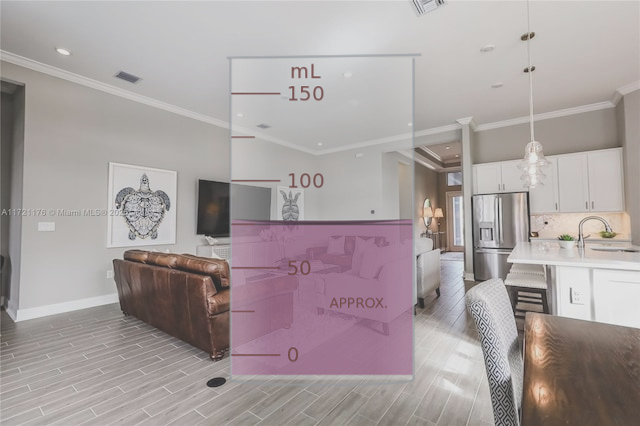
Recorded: 75; mL
